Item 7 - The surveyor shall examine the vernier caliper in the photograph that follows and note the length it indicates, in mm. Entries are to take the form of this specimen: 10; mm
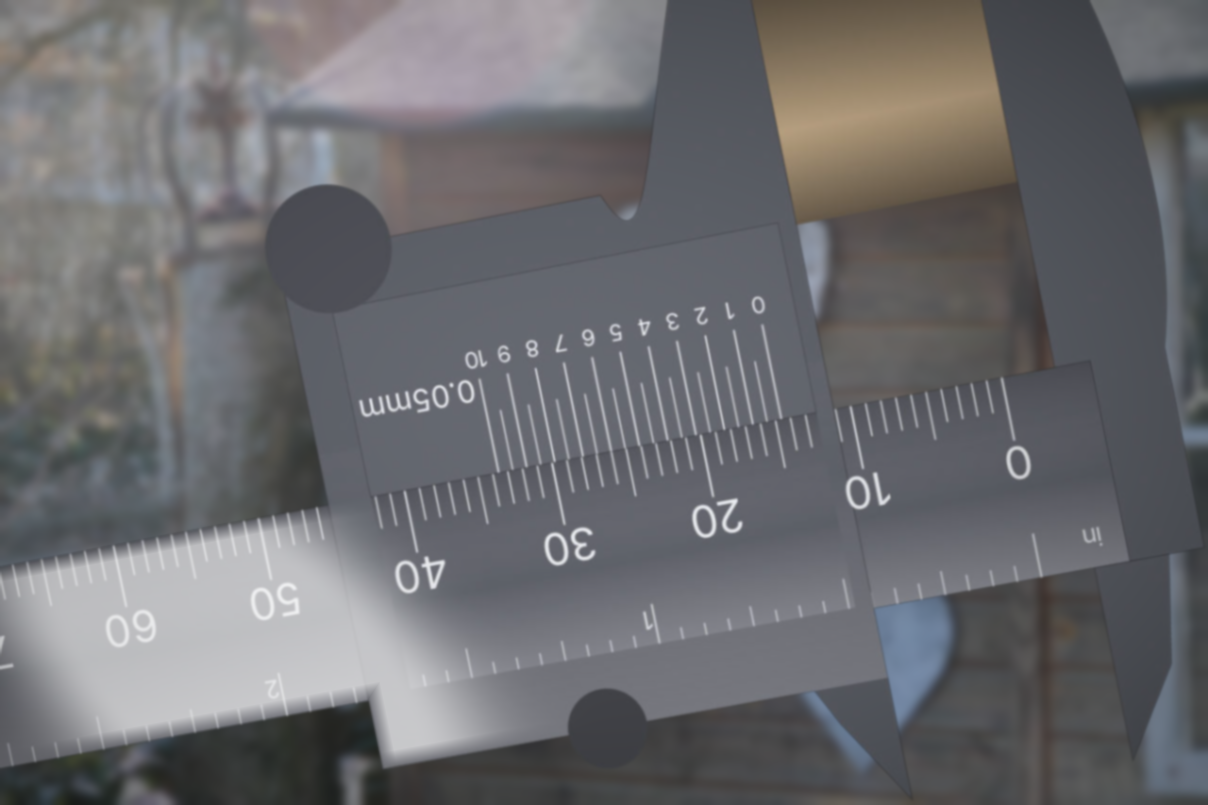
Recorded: 14.6; mm
